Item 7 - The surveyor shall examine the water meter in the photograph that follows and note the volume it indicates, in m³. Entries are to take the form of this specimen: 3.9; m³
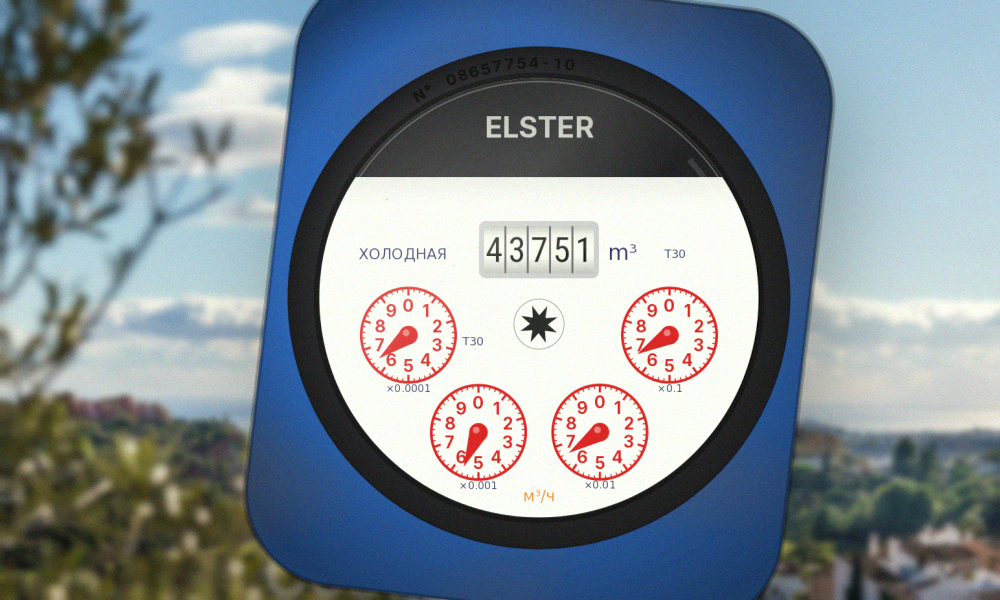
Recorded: 43751.6656; m³
